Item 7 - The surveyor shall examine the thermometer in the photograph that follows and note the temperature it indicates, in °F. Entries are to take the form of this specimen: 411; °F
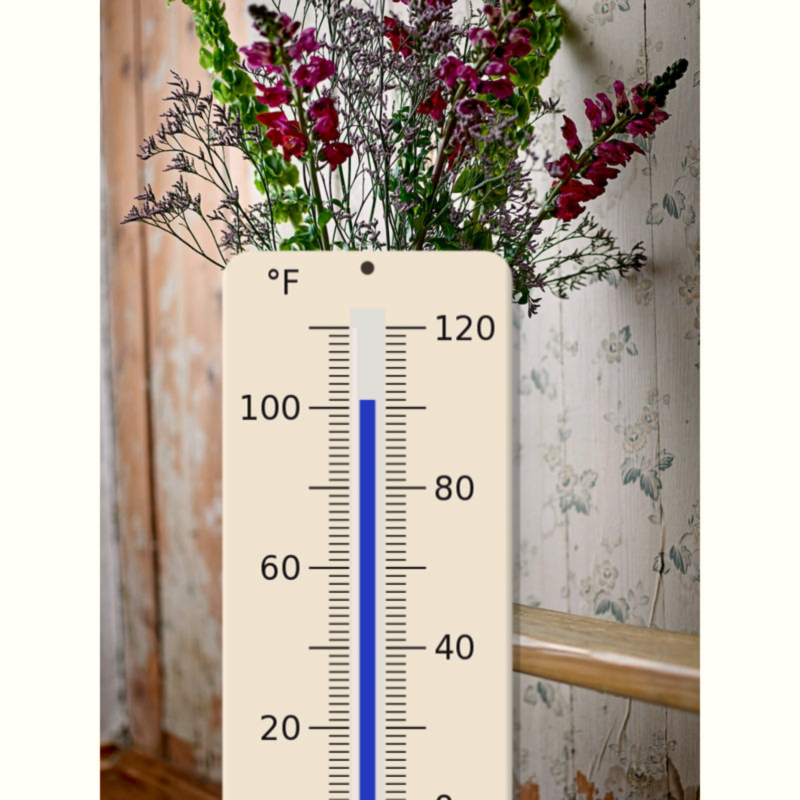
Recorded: 102; °F
